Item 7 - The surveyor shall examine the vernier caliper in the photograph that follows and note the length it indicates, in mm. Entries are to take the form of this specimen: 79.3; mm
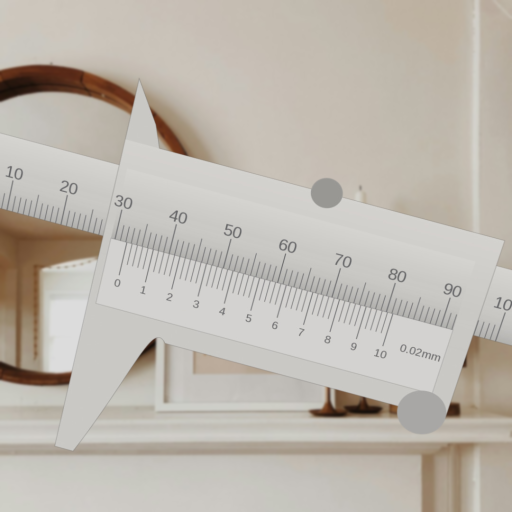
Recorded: 32.2; mm
